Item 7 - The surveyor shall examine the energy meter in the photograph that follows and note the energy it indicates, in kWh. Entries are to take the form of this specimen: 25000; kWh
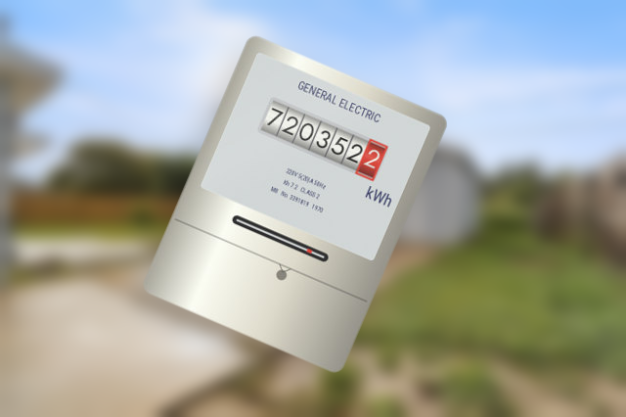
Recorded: 720352.2; kWh
